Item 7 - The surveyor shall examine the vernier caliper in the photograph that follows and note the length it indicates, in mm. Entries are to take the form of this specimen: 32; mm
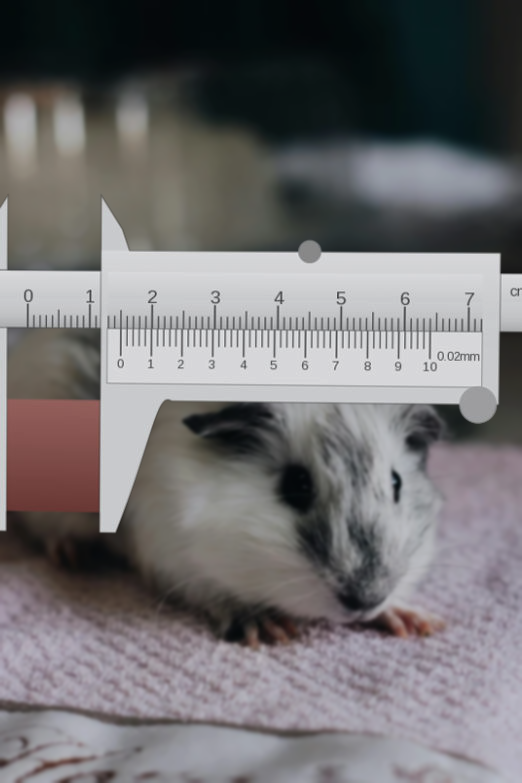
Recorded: 15.0; mm
